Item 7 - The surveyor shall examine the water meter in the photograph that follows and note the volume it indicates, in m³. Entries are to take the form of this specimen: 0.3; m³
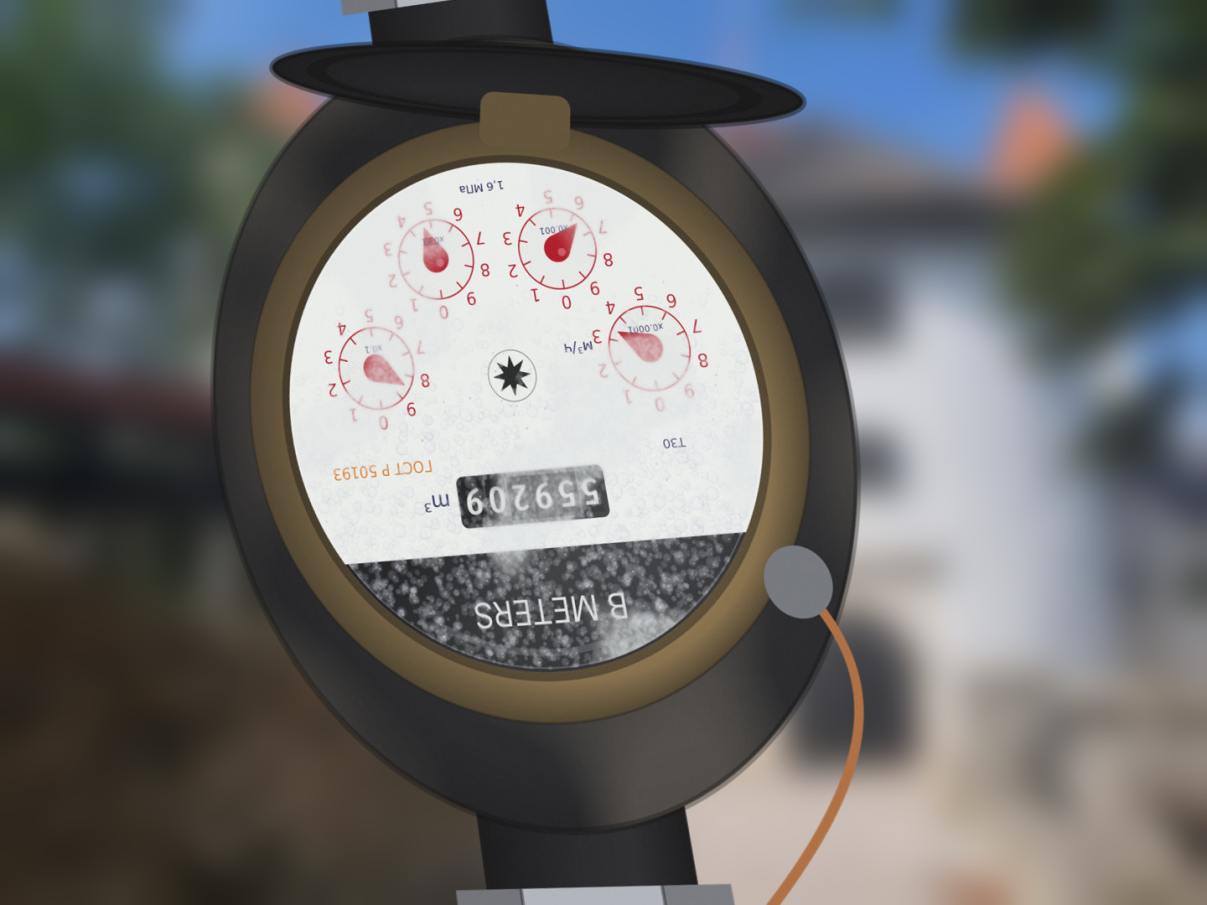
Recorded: 559209.8463; m³
